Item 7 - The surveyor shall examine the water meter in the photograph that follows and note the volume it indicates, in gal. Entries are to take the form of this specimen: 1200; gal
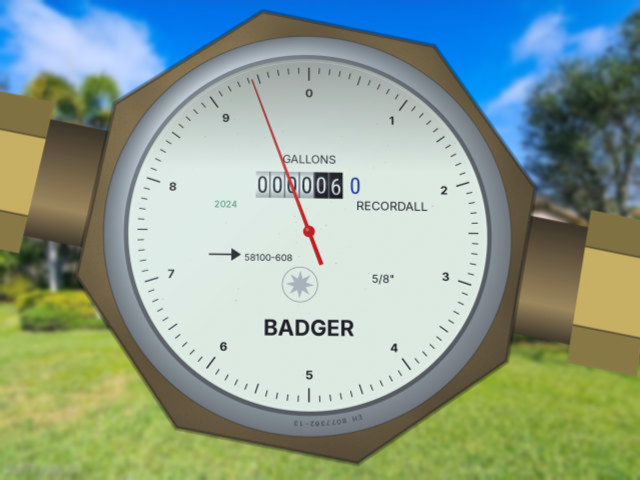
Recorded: 59.4; gal
